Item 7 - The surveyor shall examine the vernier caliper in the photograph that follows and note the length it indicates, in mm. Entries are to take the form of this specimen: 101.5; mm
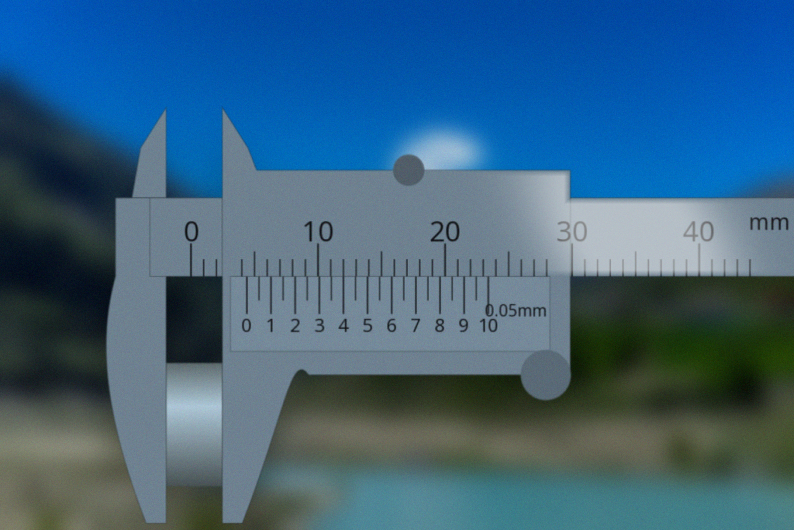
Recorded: 4.4; mm
